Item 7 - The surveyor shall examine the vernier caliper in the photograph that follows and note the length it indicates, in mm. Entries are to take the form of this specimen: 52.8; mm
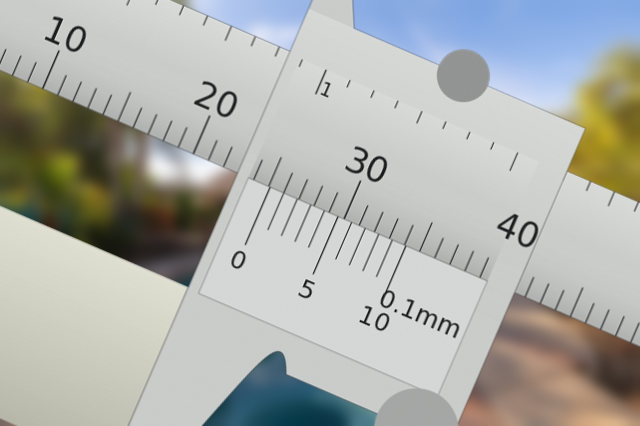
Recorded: 25.1; mm
